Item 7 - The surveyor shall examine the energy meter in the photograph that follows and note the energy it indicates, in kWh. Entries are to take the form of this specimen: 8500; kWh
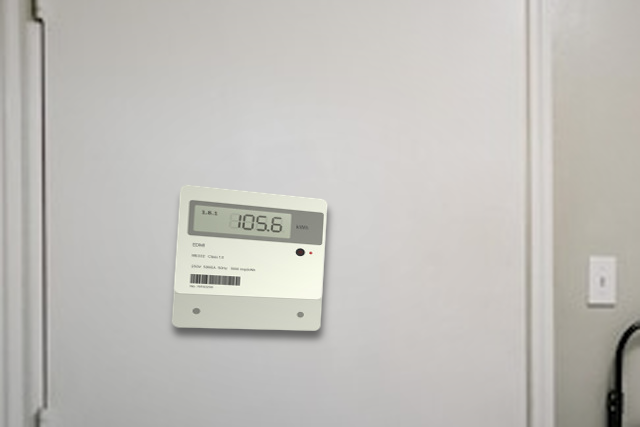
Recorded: 105.6; kWh
